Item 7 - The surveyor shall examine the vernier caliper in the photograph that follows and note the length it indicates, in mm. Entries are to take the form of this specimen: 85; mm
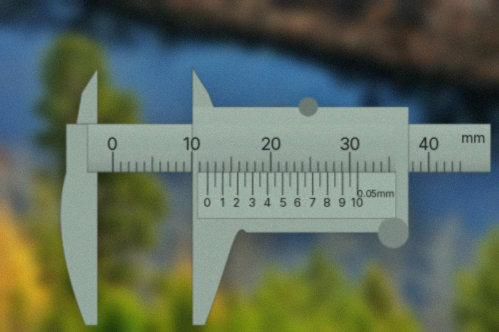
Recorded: 12.0; mm
